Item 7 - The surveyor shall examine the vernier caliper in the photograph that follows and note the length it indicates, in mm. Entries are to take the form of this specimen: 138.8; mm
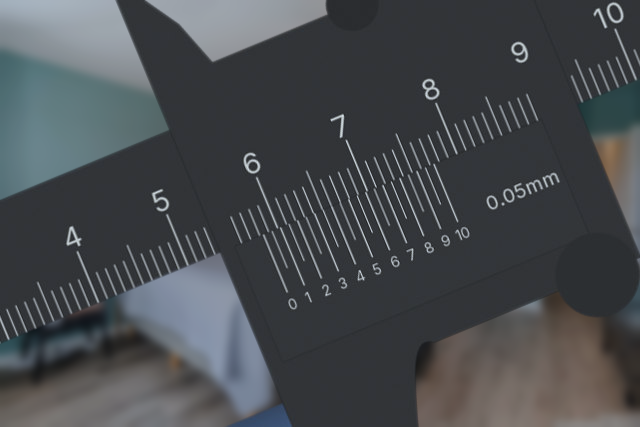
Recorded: 58.4; mm
